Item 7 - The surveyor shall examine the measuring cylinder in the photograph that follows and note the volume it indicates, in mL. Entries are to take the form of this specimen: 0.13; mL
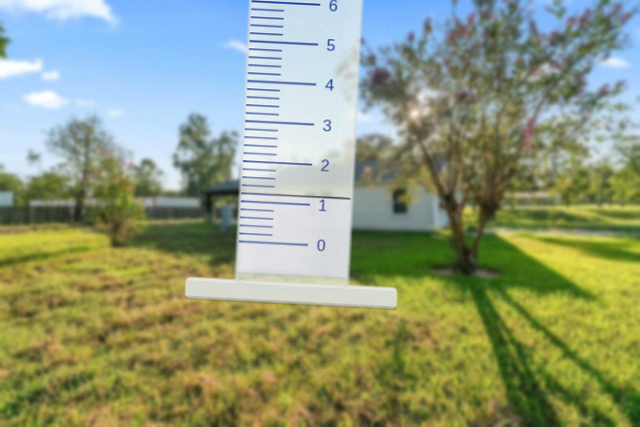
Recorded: 1.2; mL
